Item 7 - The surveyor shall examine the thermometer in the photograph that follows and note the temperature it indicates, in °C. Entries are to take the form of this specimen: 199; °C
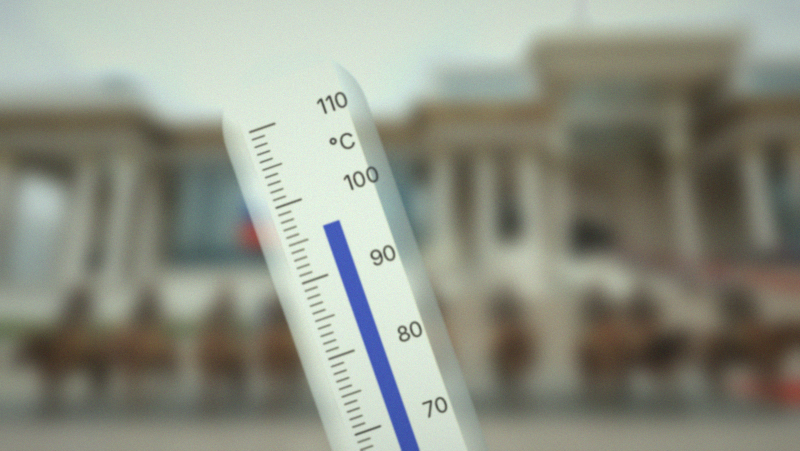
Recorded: 96; °C
